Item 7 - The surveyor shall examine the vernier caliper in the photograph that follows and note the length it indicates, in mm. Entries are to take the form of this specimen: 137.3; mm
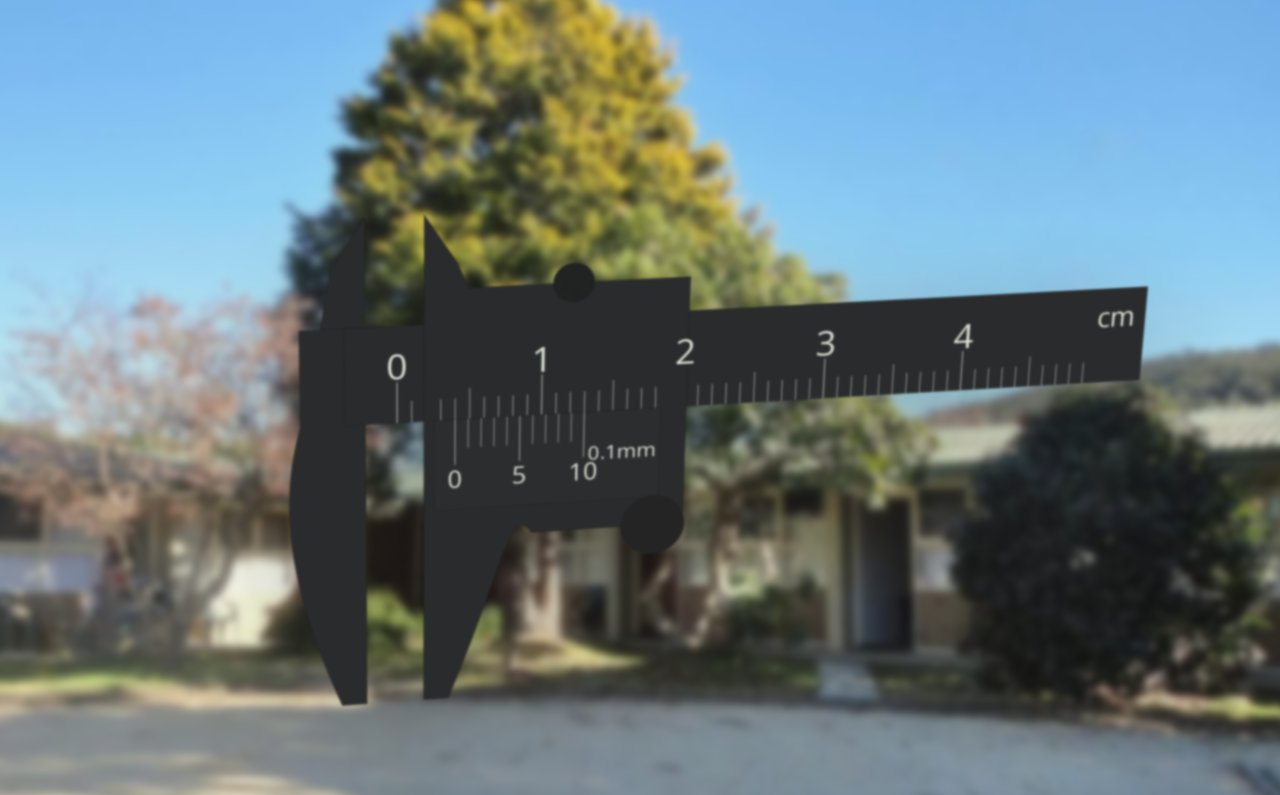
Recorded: 4.0; mm
